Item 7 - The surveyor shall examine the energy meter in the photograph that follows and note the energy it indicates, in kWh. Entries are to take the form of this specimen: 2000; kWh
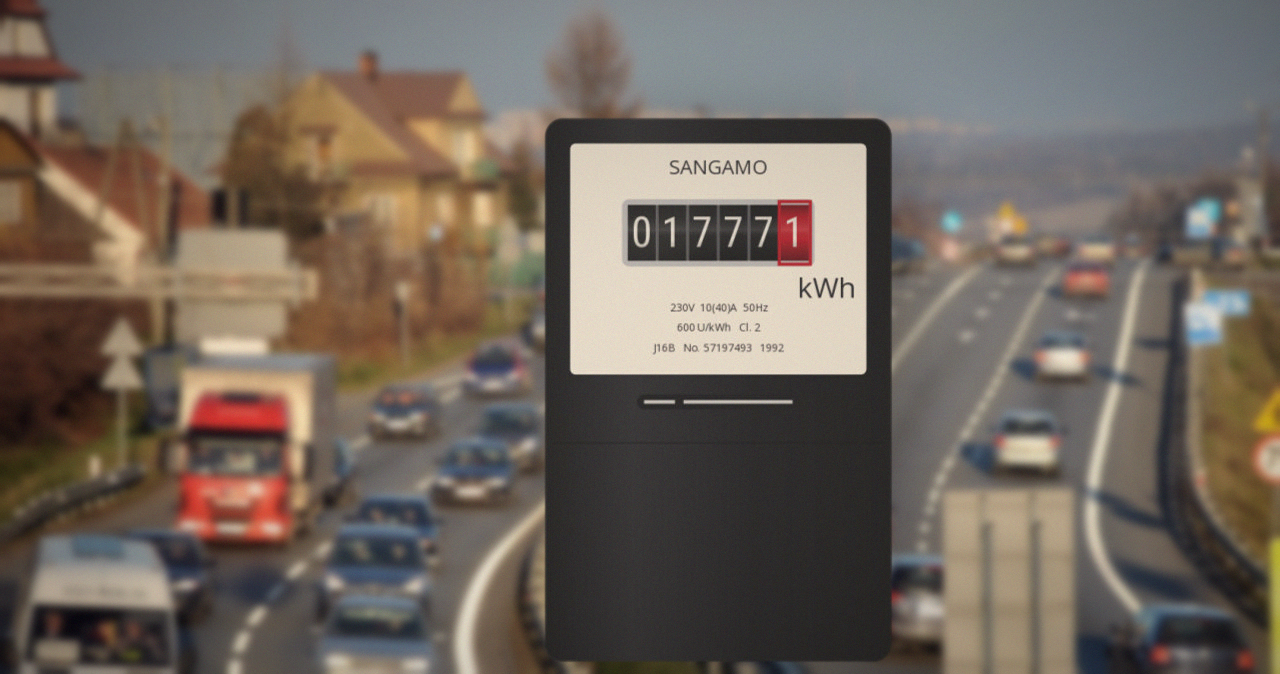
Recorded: 1777.1; kWh
